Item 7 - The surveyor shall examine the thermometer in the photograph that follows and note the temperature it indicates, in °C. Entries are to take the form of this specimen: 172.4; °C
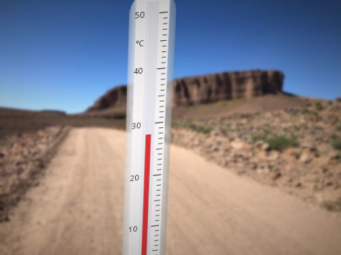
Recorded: 28; °C
